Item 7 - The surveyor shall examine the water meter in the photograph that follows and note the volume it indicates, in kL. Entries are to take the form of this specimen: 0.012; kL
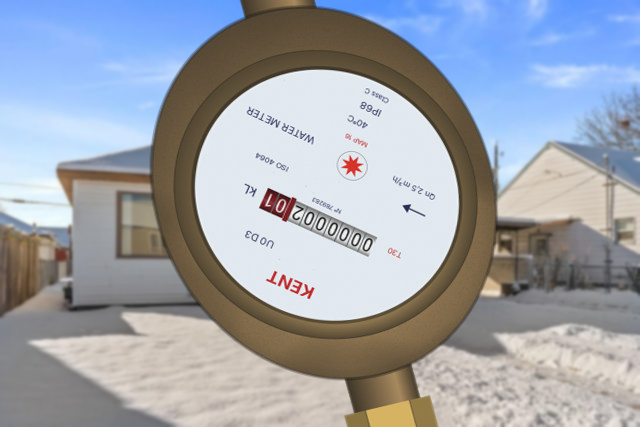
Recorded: 2.01; kL
